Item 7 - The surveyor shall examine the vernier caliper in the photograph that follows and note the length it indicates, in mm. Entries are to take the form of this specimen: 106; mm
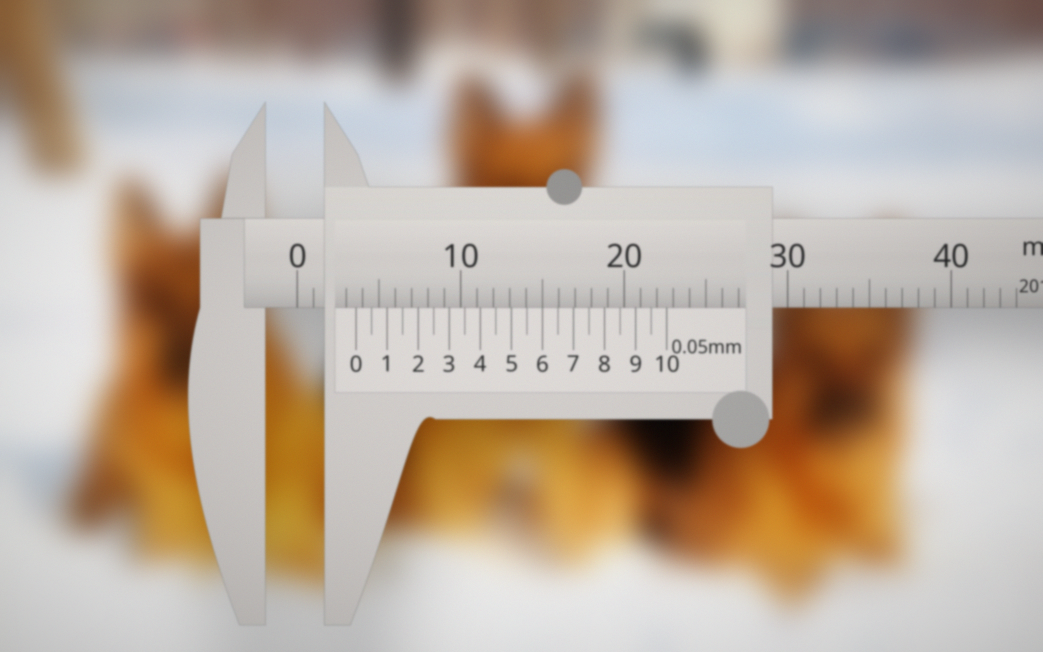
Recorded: 3.6; mm
